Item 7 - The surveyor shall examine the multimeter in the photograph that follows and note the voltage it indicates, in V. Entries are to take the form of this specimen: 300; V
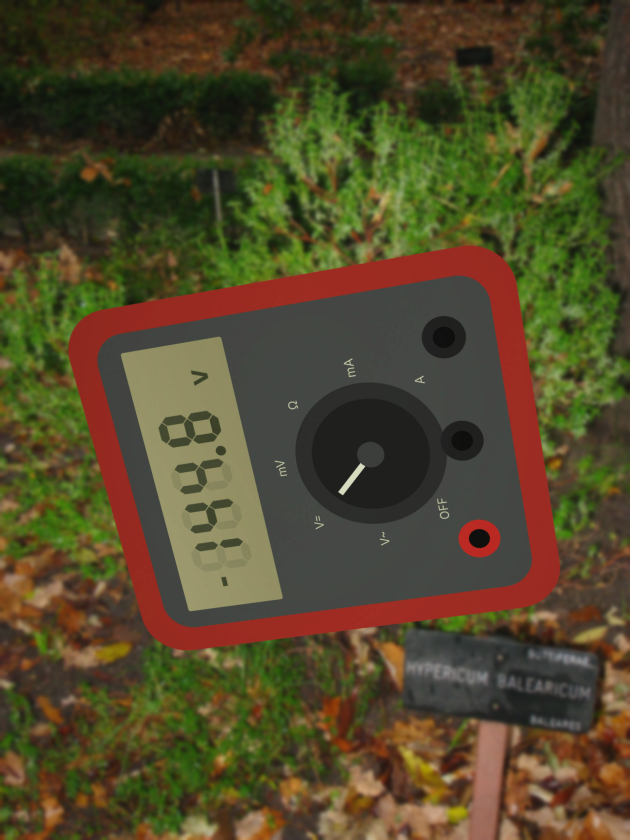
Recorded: -144.8; V
